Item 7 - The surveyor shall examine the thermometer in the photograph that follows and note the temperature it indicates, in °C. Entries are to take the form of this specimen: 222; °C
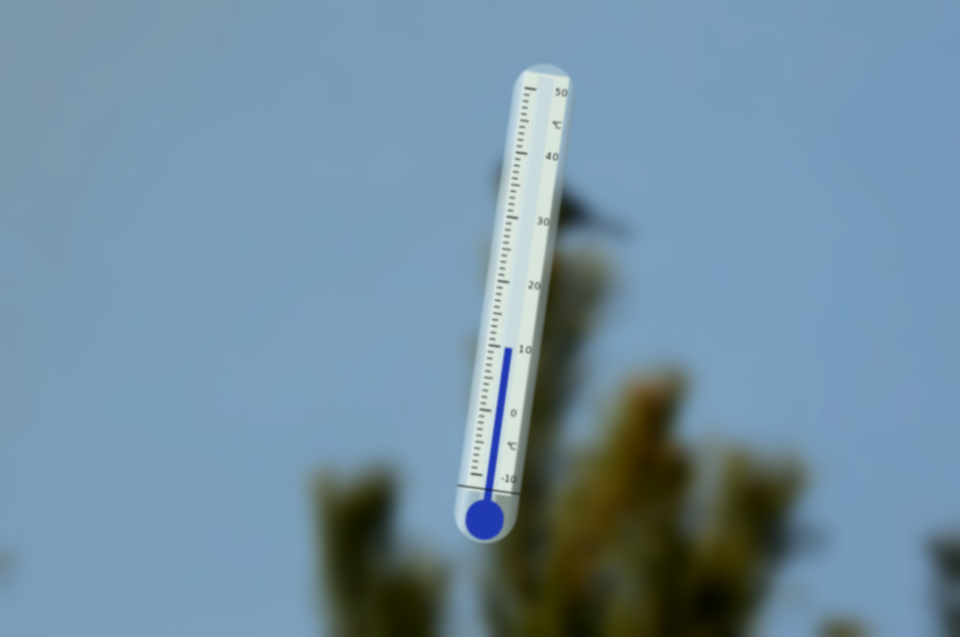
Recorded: 10; °C
